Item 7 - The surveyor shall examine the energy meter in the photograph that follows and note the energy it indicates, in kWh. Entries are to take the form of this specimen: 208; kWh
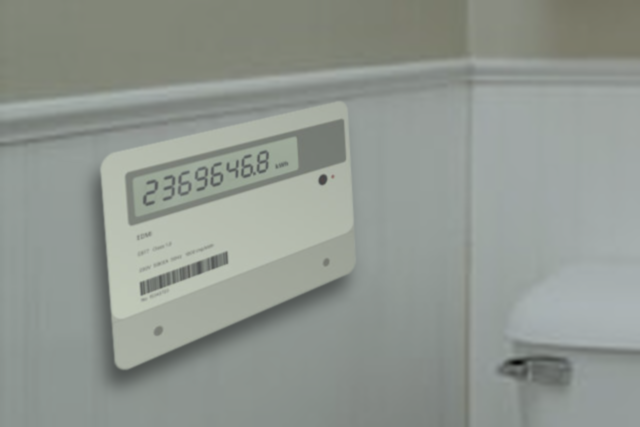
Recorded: 2369646.8; kWh
